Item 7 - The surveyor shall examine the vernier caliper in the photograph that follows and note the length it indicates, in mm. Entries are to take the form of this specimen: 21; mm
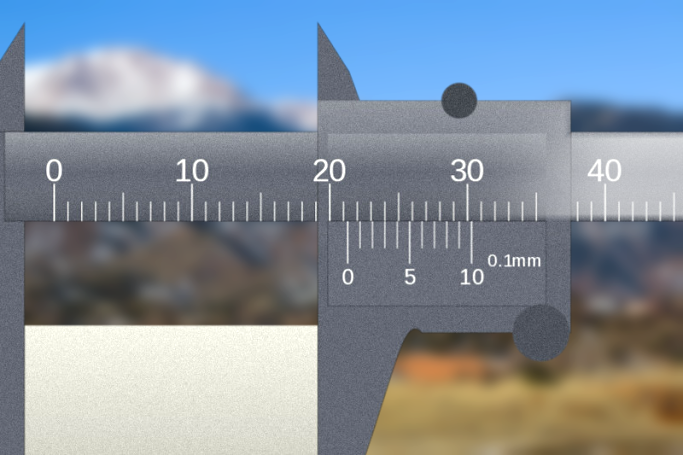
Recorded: 21.3; mm
